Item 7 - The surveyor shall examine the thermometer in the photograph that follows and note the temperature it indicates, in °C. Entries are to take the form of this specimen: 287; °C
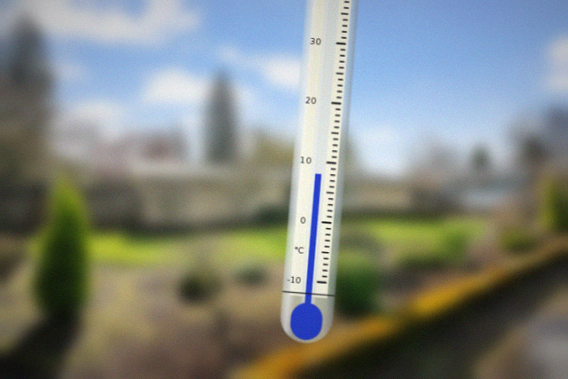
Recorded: 8; °C
